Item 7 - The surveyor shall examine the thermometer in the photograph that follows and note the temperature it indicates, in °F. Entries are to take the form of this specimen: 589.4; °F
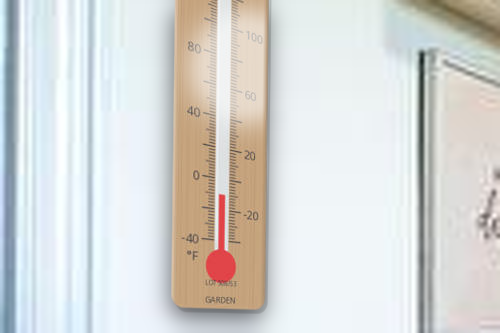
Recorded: -10; °F
